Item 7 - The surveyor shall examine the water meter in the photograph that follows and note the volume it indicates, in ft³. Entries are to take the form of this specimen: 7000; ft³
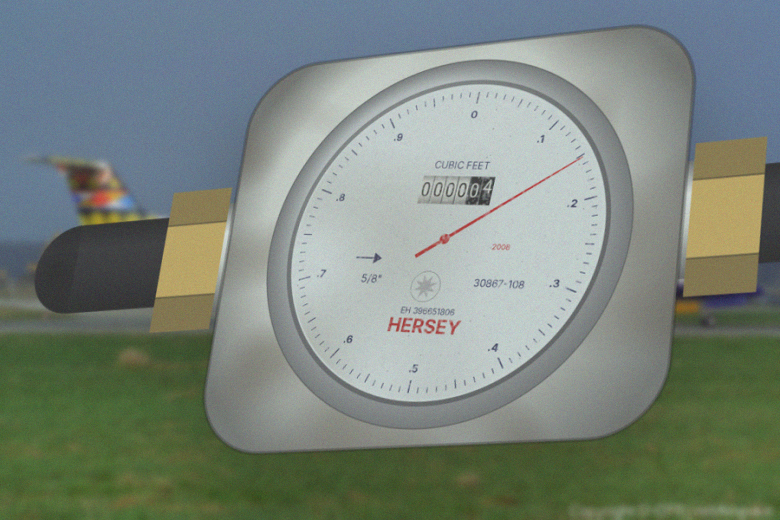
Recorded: 4.15; ft³
